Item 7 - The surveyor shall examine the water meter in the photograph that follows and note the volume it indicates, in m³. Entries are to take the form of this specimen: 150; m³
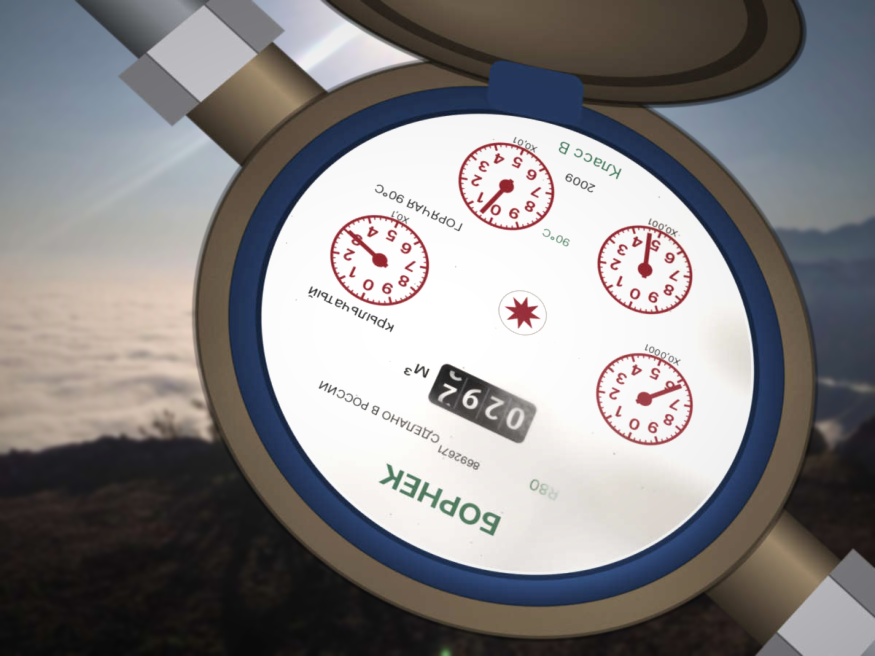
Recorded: 292.3046; m³
